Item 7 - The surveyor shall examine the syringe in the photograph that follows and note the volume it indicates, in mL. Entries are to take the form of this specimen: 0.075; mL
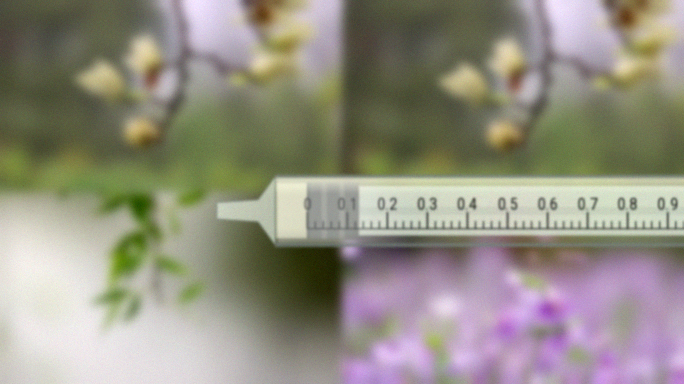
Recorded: 0; mL
